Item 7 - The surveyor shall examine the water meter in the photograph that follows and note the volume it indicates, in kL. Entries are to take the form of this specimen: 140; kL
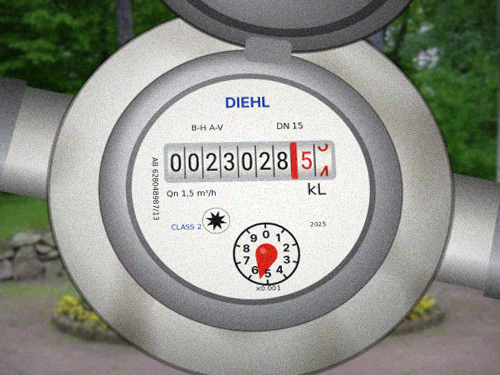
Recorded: 23028.535; kL
